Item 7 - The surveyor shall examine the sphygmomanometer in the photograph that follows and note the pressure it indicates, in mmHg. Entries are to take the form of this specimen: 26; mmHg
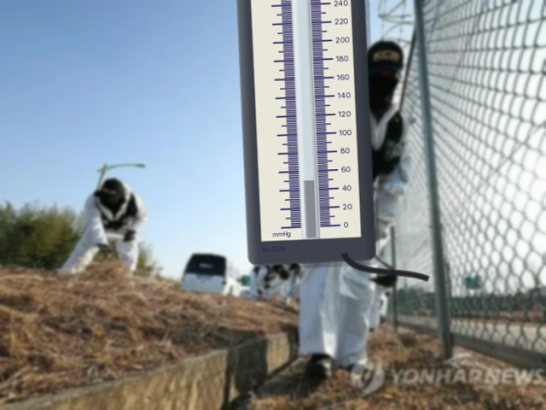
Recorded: 50; mmHg
